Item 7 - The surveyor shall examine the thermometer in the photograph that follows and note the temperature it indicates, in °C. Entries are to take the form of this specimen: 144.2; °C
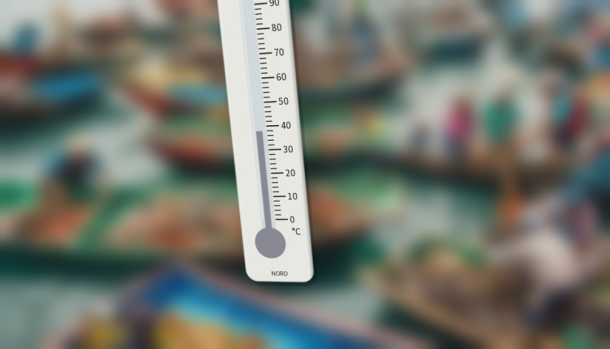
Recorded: 38; °C
